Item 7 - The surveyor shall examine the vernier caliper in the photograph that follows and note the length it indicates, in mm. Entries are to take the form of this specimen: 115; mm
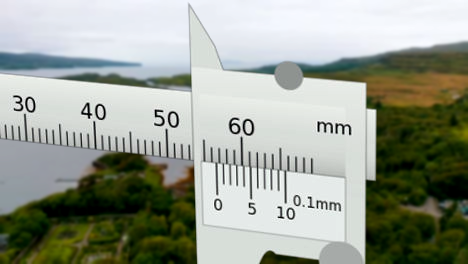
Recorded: 56.6; mm
